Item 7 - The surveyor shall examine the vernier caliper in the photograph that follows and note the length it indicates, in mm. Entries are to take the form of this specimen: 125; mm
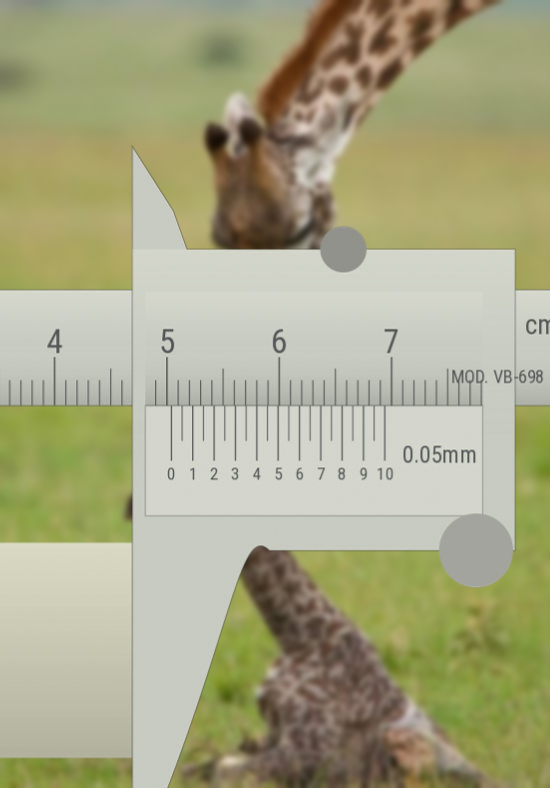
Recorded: 50.4; mm
